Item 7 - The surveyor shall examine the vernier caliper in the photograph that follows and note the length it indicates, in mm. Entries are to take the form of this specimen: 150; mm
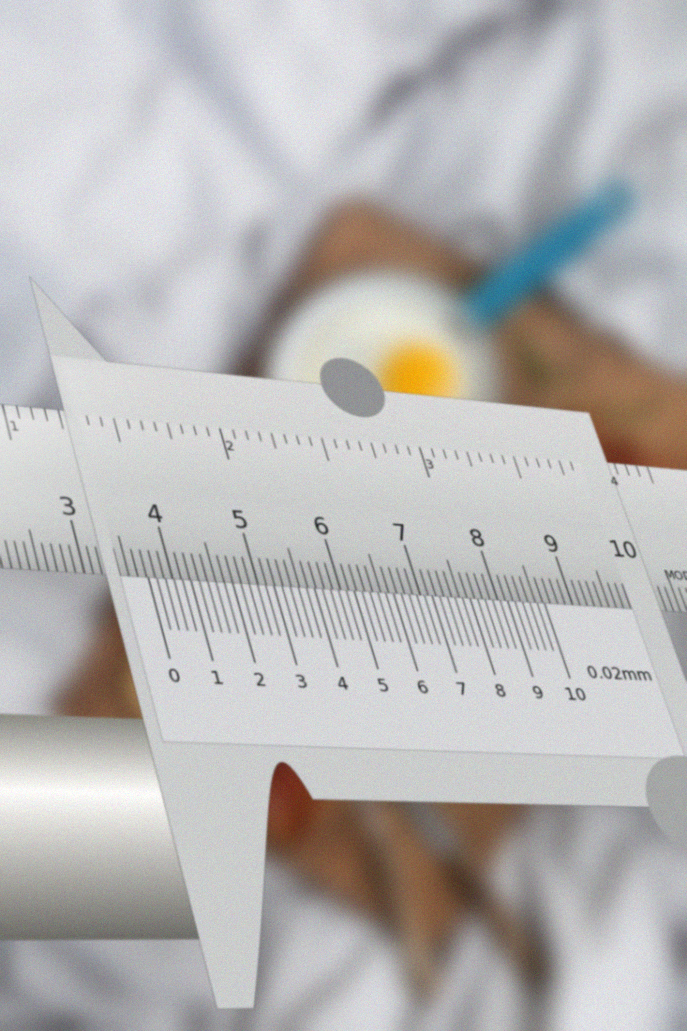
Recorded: 37.2; mm
